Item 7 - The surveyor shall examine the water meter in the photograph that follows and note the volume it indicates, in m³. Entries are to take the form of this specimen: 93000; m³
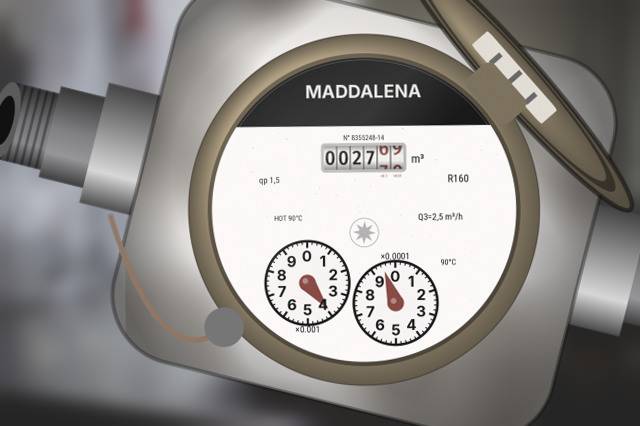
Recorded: 27.6939; m³
